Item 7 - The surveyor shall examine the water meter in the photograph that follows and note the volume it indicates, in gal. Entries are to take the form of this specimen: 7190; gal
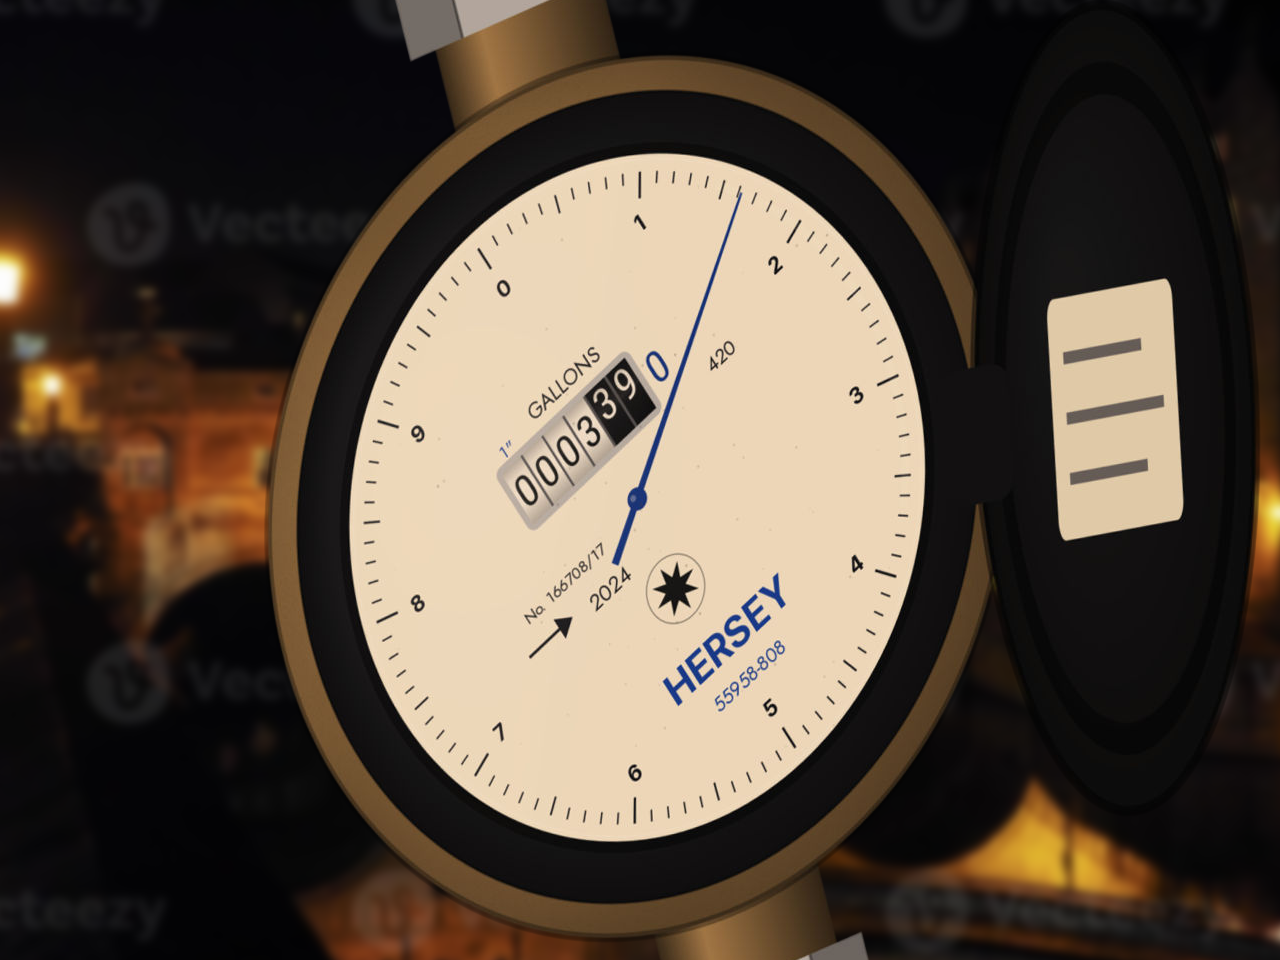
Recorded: 3391.6; gal
